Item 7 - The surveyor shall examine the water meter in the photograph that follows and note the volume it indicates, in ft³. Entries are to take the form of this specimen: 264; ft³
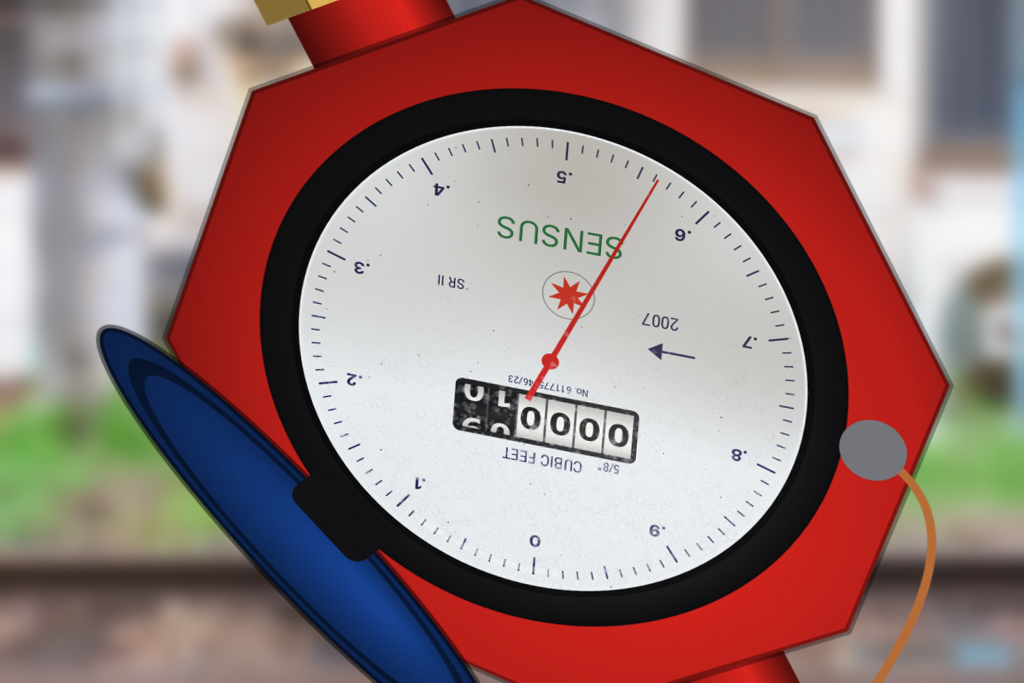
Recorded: 9.56; ft³
